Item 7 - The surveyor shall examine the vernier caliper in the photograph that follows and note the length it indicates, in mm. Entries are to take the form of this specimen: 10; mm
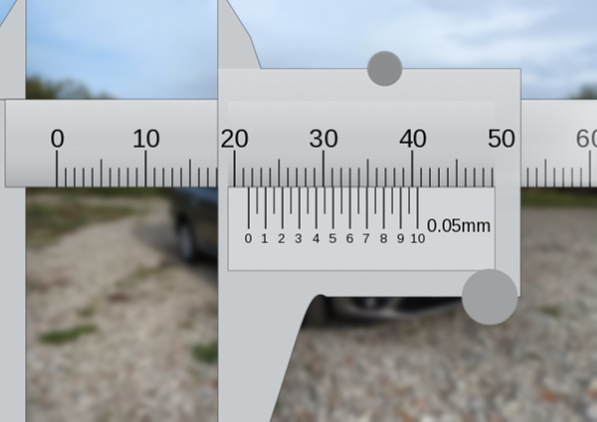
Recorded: 21.6; mm
